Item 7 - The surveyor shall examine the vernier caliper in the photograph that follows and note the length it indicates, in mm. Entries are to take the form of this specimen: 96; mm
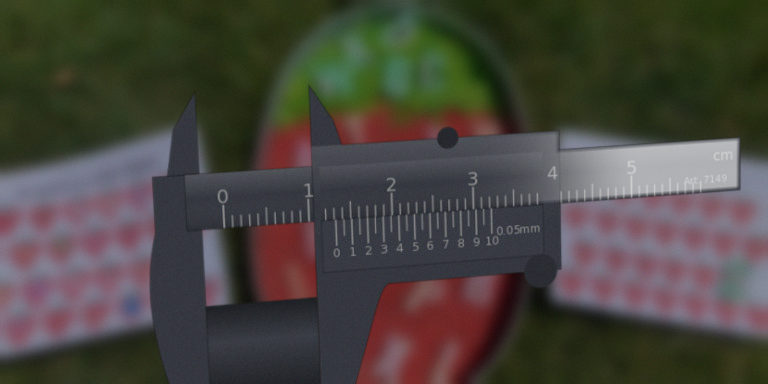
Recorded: 13.2; mm
